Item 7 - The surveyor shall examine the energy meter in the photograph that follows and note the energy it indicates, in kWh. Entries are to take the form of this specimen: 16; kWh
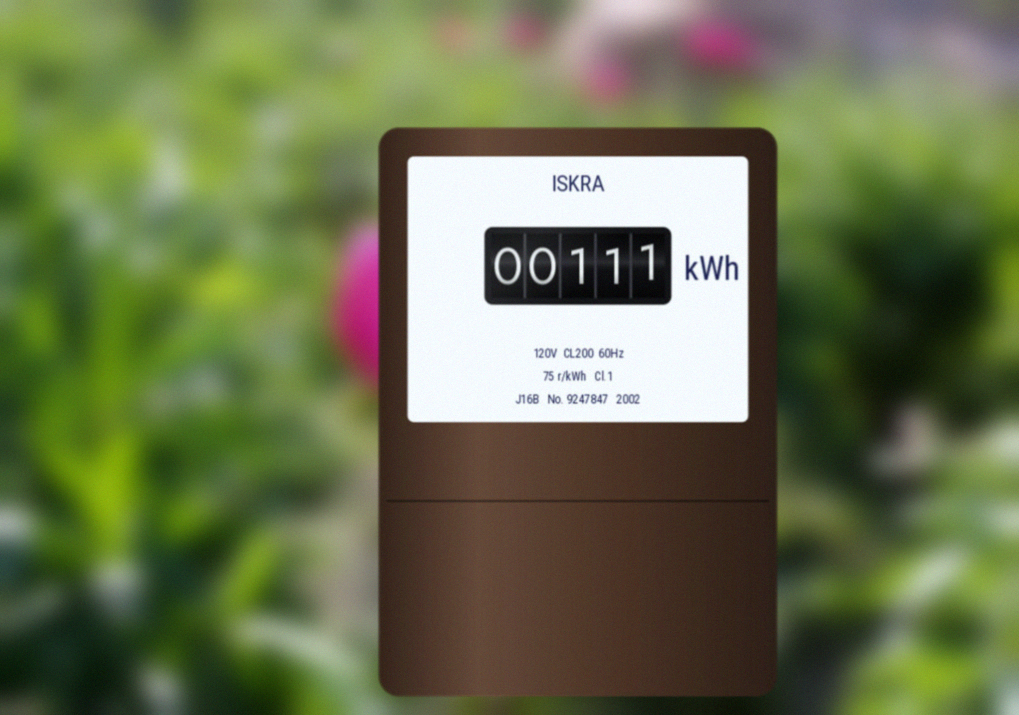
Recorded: 111; kWh
